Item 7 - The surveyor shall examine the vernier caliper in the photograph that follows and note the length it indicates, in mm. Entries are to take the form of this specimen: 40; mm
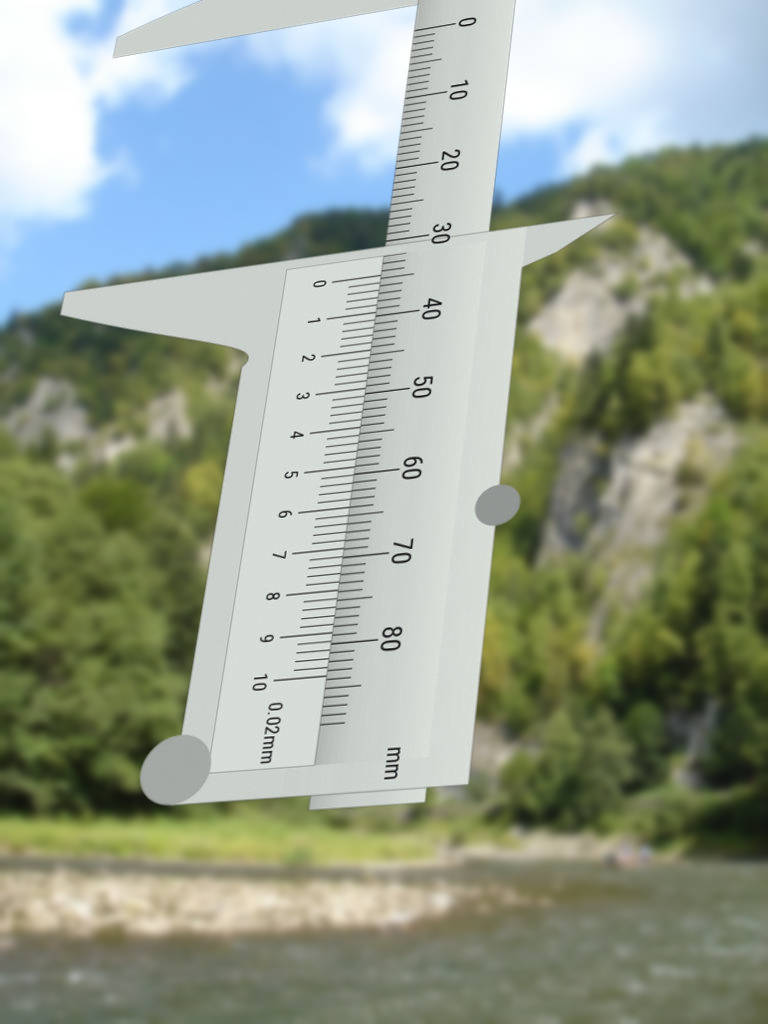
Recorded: 34.6; mm
